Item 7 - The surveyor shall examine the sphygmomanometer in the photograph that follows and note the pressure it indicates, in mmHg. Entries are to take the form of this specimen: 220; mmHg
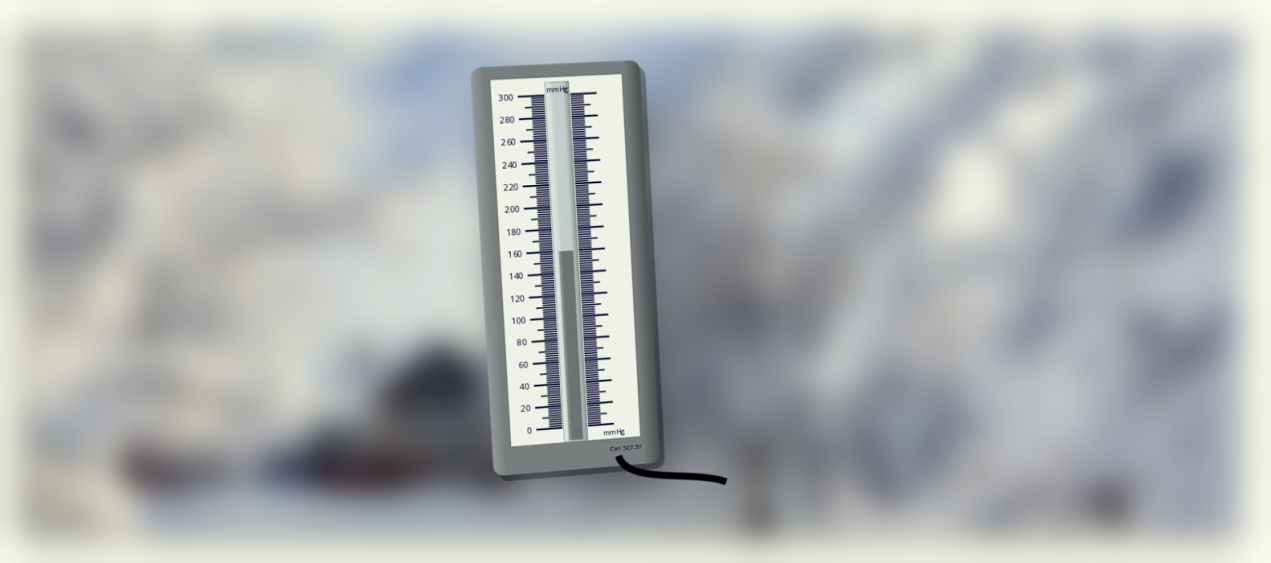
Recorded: 160; mmHg
